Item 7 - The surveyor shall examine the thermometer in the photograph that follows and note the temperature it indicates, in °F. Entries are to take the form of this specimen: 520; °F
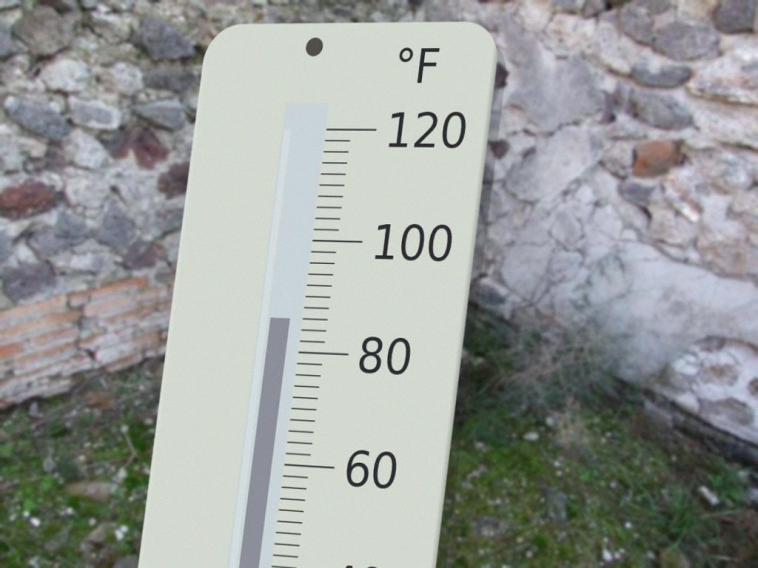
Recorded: 86; °F
